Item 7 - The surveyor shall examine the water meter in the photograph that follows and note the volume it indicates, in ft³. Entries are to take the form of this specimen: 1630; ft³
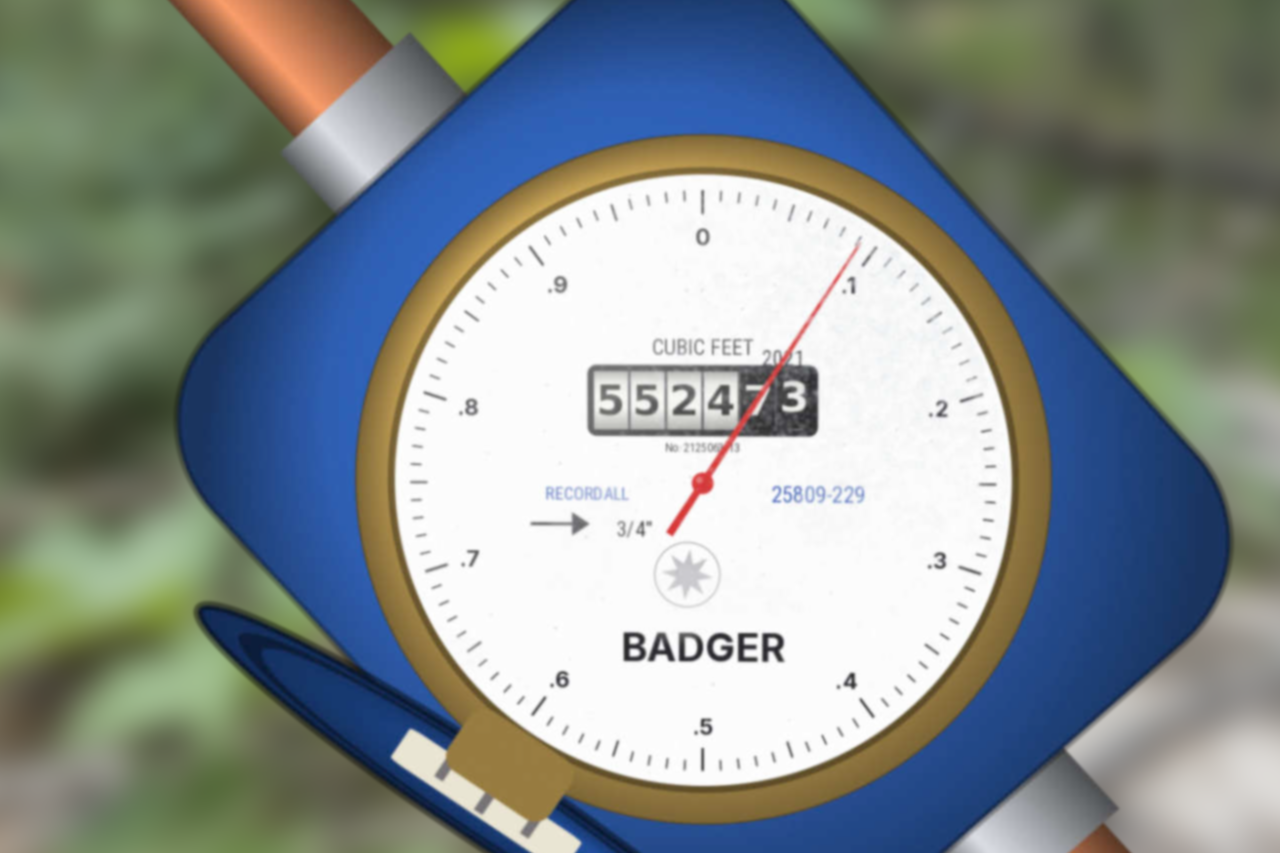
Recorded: 552473.09; ft³
